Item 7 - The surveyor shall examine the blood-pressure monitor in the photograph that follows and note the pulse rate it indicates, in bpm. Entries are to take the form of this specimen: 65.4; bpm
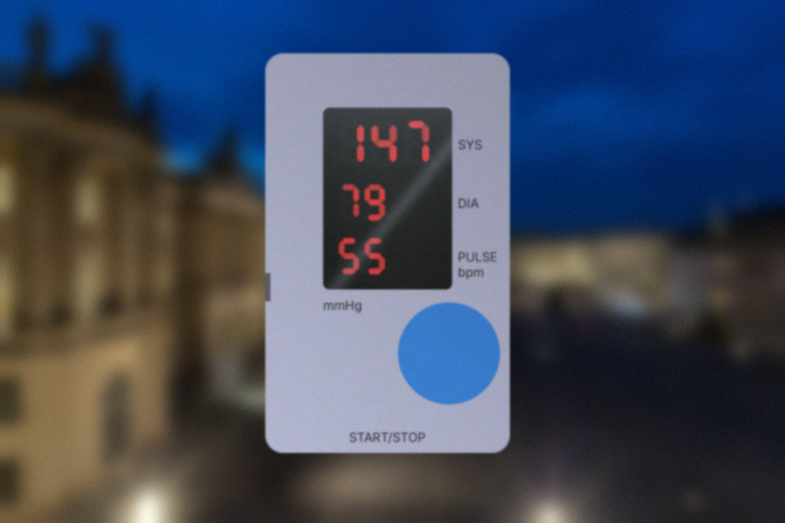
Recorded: 55; bpm
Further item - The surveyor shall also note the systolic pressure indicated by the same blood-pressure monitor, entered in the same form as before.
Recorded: 147; mmHg
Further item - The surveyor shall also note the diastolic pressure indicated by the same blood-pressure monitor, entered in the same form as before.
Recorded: 79; mmHg
